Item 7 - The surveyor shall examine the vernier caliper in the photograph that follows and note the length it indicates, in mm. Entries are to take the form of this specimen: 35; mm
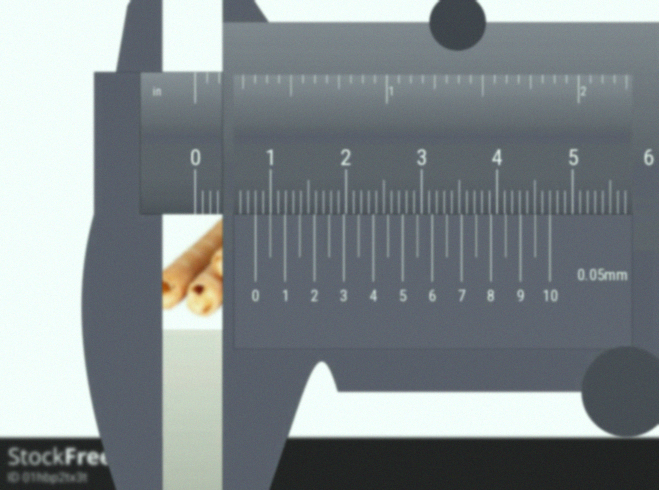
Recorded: 8.0; mm
